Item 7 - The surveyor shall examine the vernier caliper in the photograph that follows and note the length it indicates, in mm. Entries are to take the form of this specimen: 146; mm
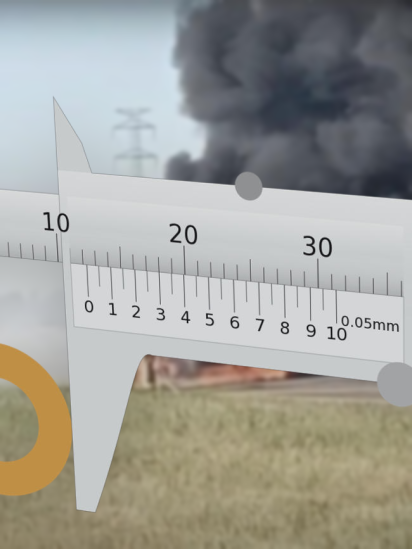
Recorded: 12.3; mm
